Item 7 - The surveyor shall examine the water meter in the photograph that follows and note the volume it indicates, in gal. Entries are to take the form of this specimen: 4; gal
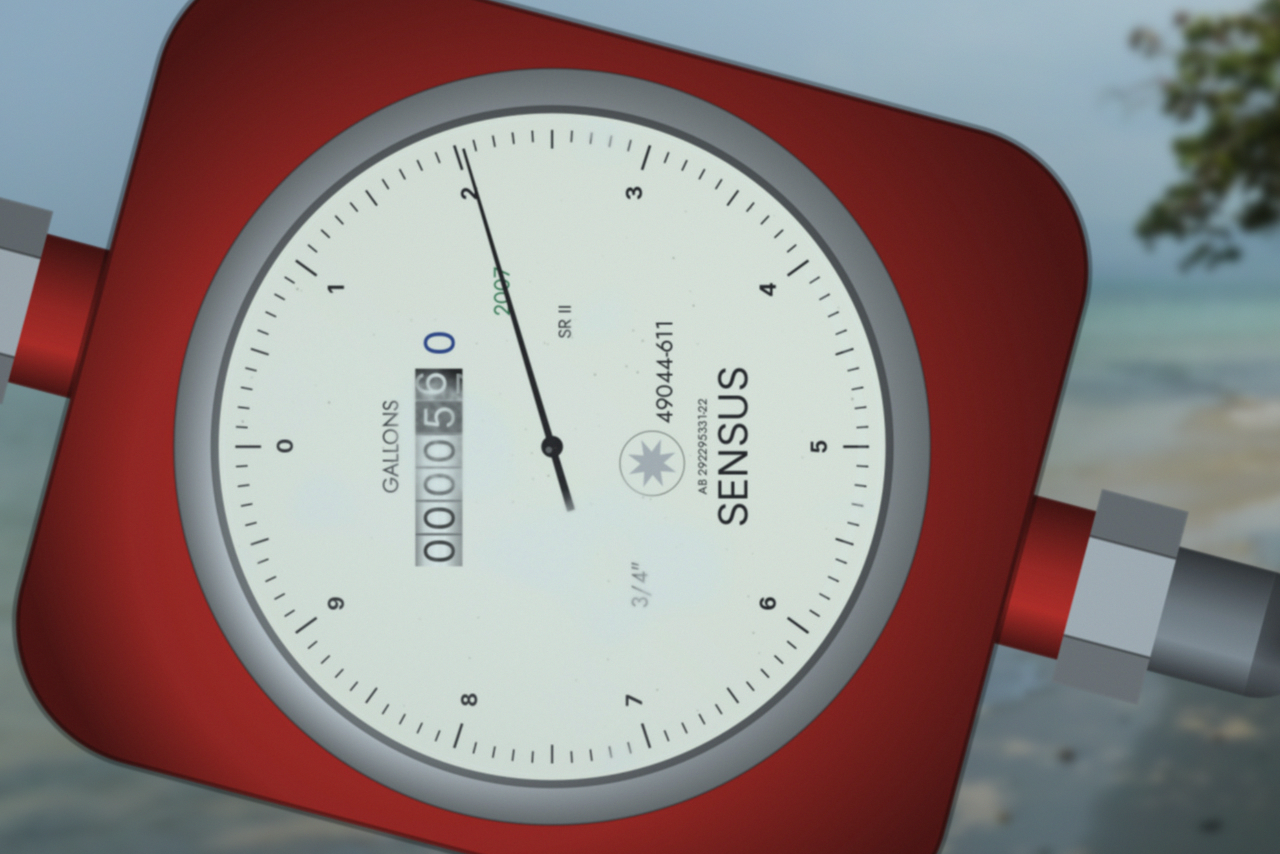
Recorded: 562.0; gal
